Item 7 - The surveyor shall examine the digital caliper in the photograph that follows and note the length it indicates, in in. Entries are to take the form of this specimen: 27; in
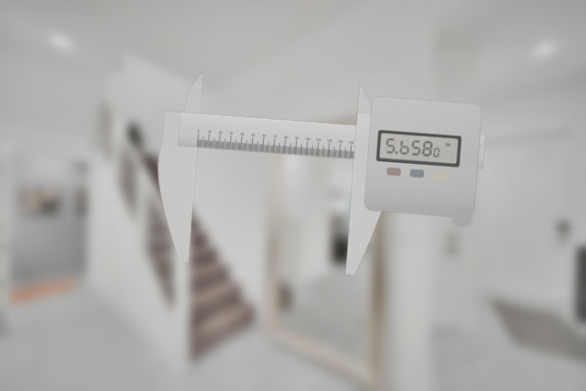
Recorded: 5.6580; in
